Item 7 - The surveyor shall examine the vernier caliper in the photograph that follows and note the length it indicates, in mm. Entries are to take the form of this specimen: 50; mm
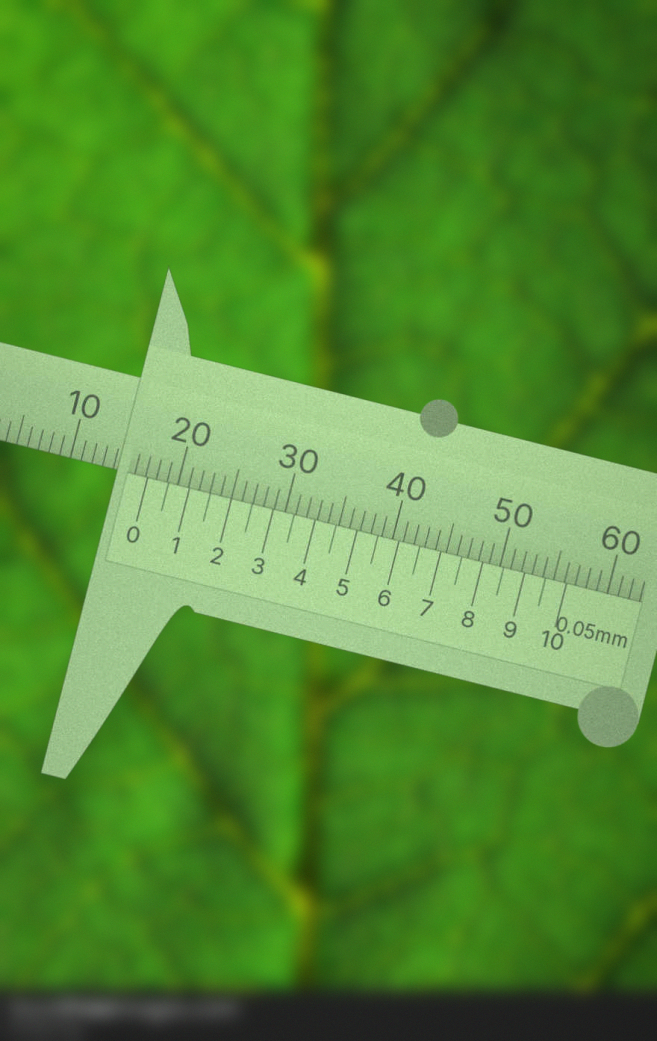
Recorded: 17.2; mm
